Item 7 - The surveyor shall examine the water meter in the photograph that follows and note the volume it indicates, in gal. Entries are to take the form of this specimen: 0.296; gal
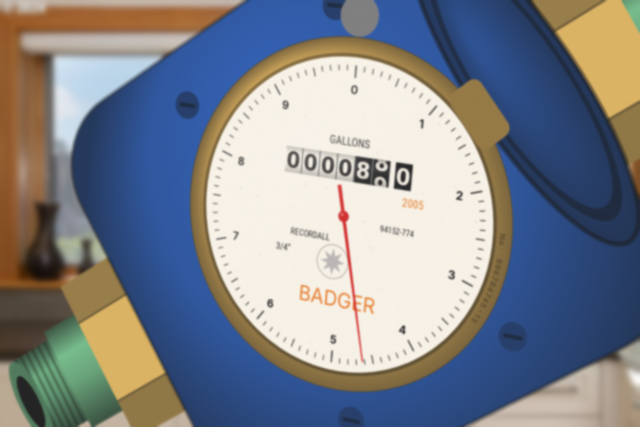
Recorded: 884.6; gal
